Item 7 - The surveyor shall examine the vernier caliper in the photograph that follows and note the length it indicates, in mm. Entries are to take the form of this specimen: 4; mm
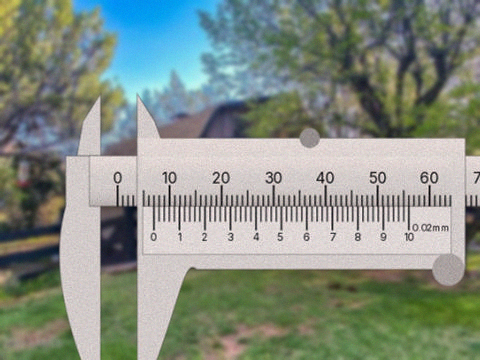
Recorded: 7.0; mm
